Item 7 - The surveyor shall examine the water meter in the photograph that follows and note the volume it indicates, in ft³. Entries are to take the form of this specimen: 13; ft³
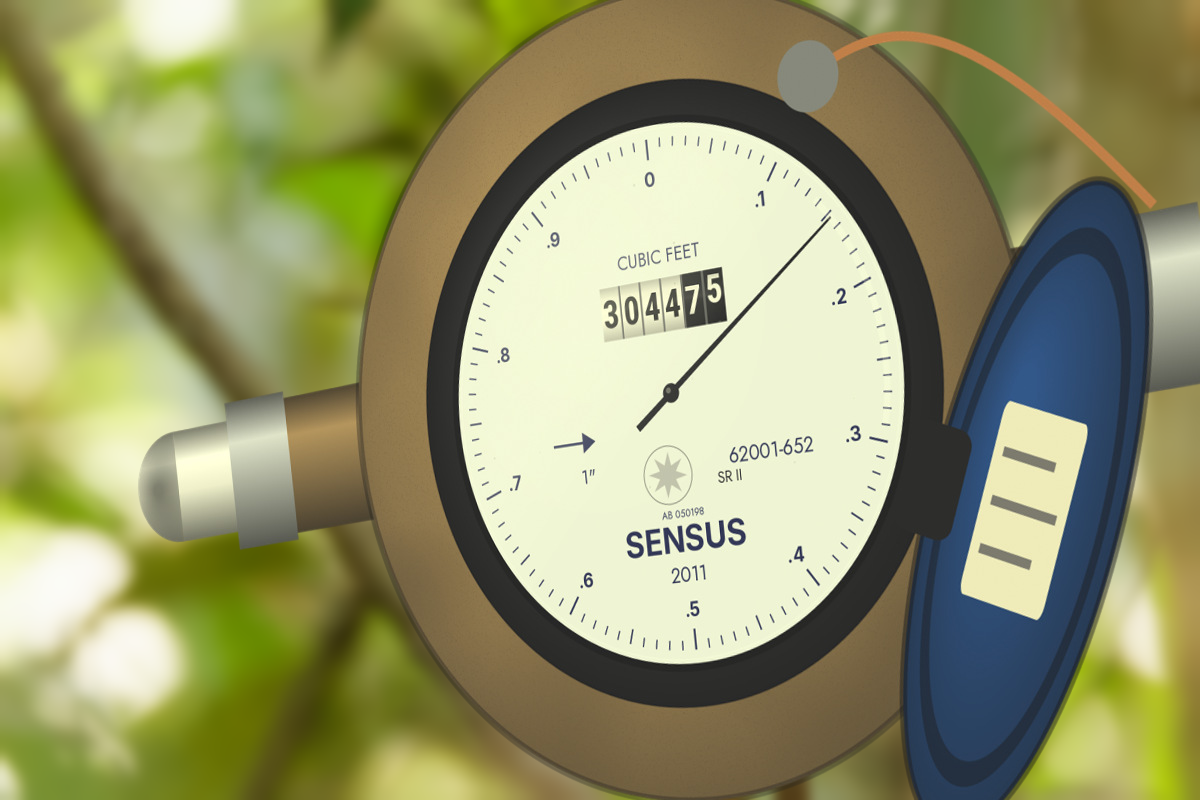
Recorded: 304475.15; ft³
